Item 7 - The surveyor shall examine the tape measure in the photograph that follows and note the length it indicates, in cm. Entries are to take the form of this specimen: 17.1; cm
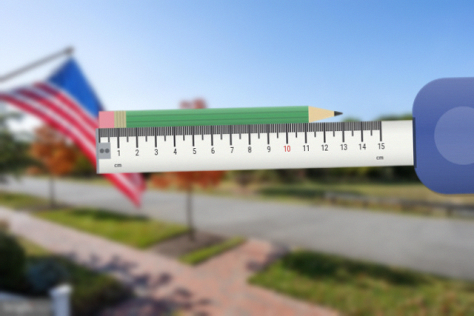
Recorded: 13; cm
